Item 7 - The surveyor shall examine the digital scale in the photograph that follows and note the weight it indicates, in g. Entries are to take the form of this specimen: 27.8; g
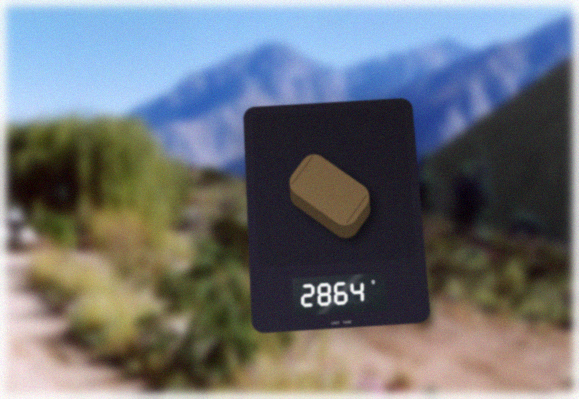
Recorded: 2864; g
